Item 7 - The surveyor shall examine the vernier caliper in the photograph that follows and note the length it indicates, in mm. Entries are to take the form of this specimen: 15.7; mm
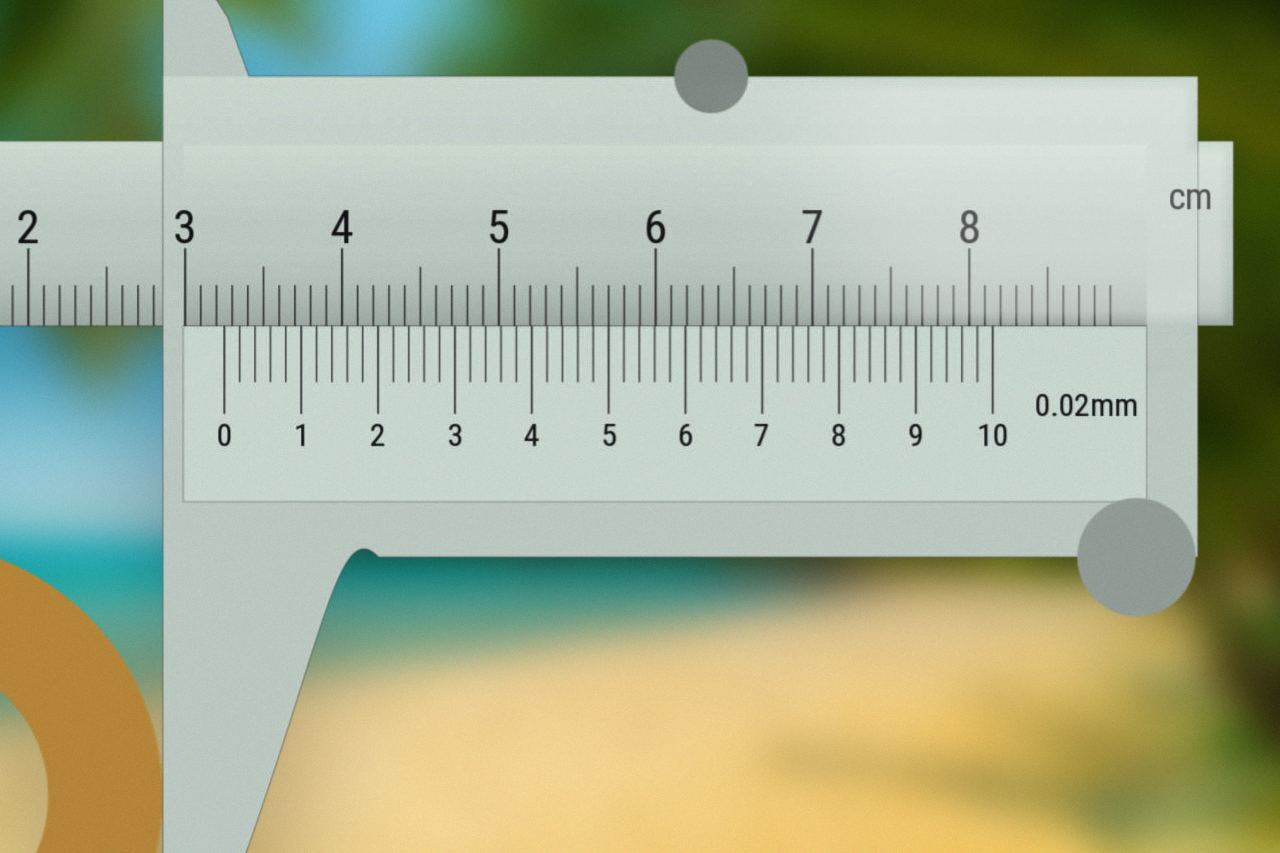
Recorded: 32.5; mm
